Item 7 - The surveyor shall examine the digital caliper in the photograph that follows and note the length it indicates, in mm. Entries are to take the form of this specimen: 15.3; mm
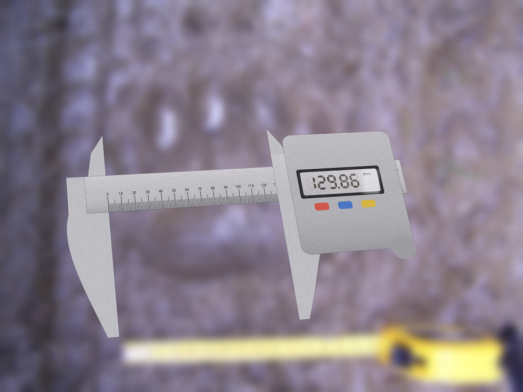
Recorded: 129.86; mm
